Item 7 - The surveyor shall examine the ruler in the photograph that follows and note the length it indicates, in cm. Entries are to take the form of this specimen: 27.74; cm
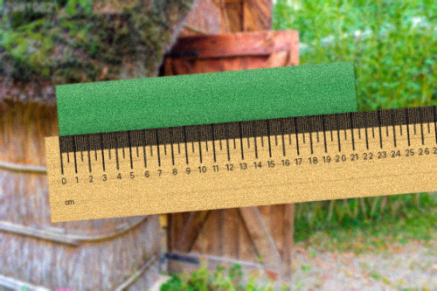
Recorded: 21.5; cm
